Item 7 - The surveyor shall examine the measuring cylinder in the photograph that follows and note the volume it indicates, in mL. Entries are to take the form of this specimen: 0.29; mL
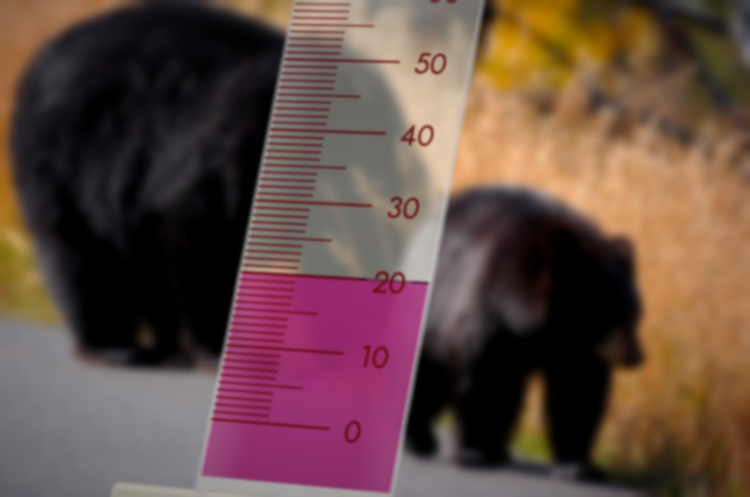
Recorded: 20; mL
